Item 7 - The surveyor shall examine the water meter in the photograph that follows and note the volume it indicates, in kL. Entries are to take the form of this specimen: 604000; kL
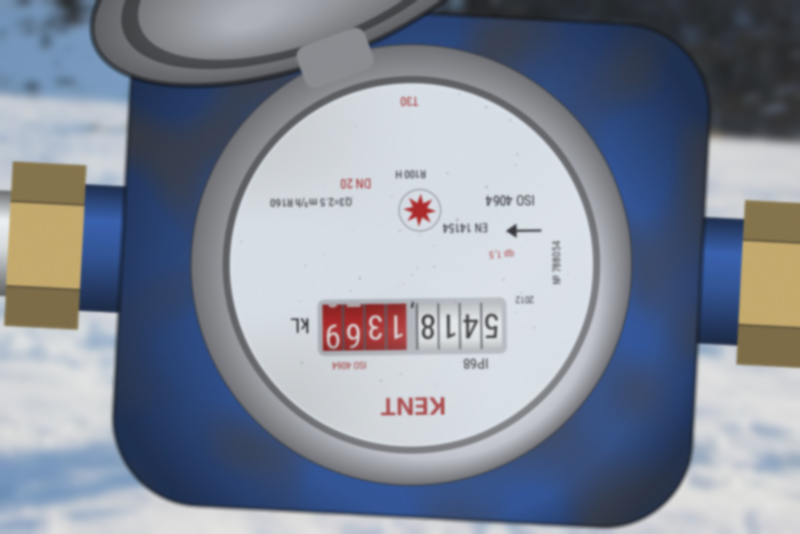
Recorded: 5418.1369; kL
